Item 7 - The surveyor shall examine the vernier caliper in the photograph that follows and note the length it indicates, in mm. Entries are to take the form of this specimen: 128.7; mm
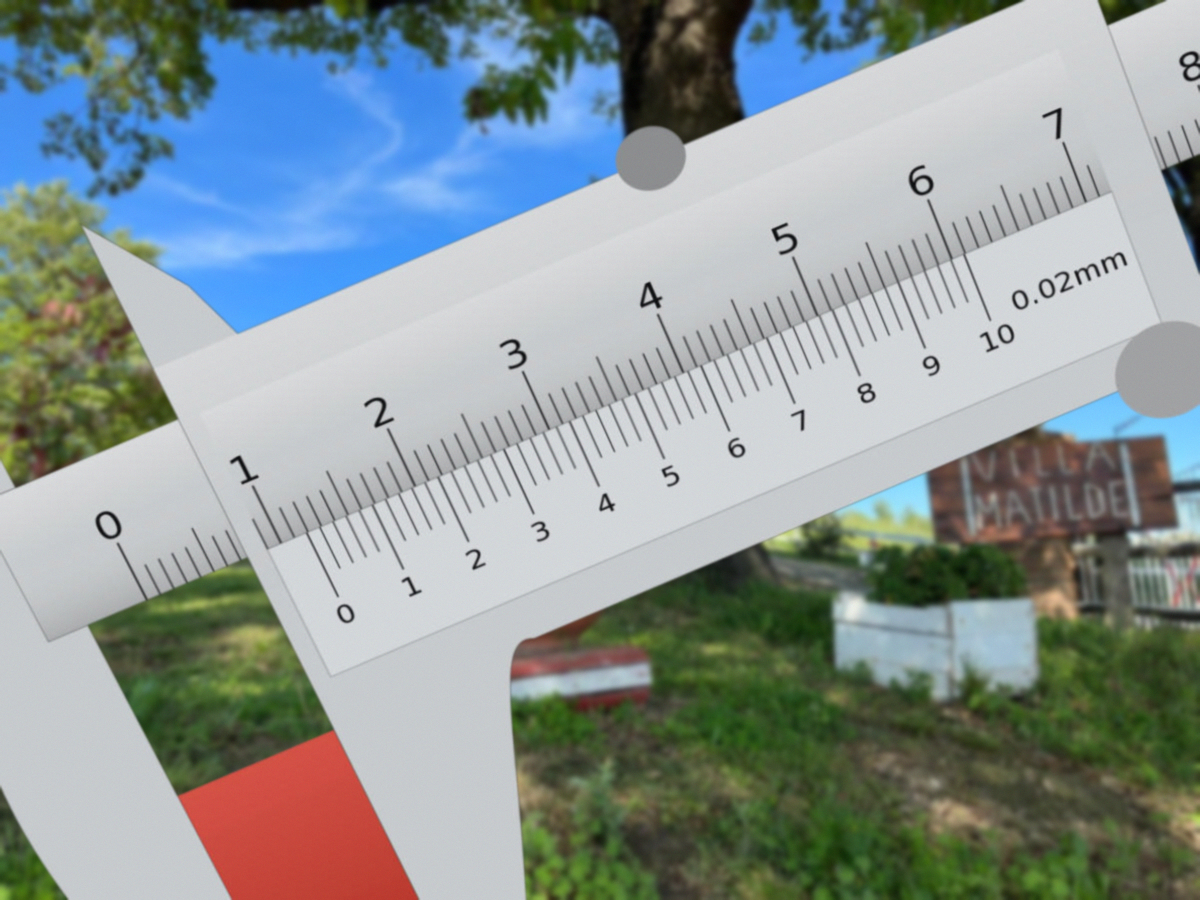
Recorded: 11.9; mm
